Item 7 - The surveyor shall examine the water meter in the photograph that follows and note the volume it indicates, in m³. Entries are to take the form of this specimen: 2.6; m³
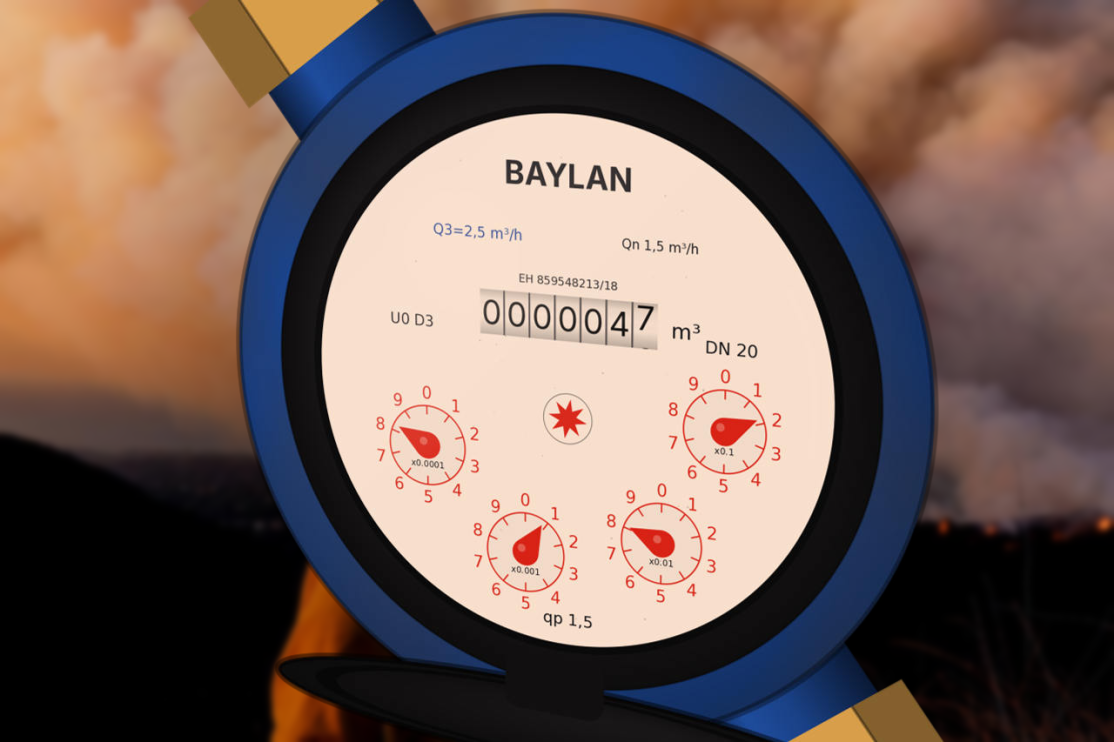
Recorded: 47.1808; m³
